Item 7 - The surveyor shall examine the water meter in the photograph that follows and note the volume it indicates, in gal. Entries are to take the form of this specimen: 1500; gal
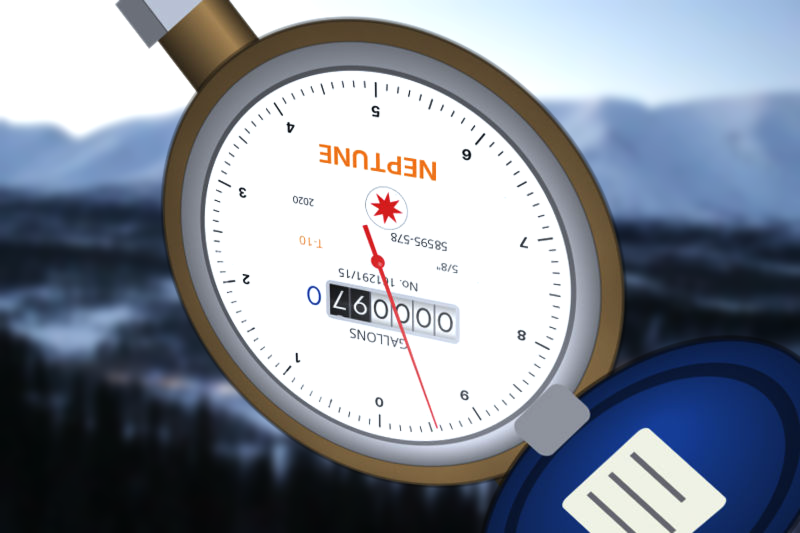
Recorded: 969.4; gal
